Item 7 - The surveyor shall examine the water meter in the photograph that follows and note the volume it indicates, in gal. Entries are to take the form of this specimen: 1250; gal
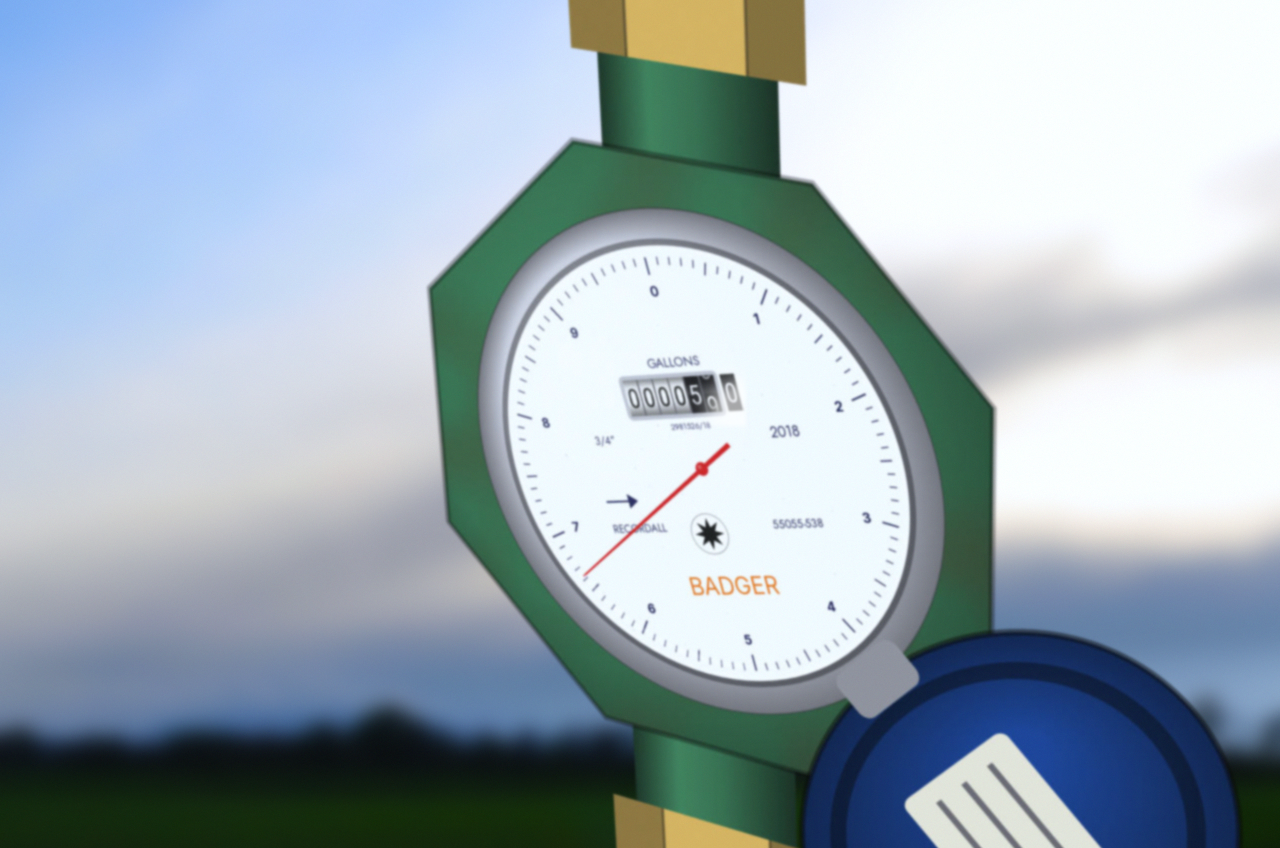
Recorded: 586.6; gal
